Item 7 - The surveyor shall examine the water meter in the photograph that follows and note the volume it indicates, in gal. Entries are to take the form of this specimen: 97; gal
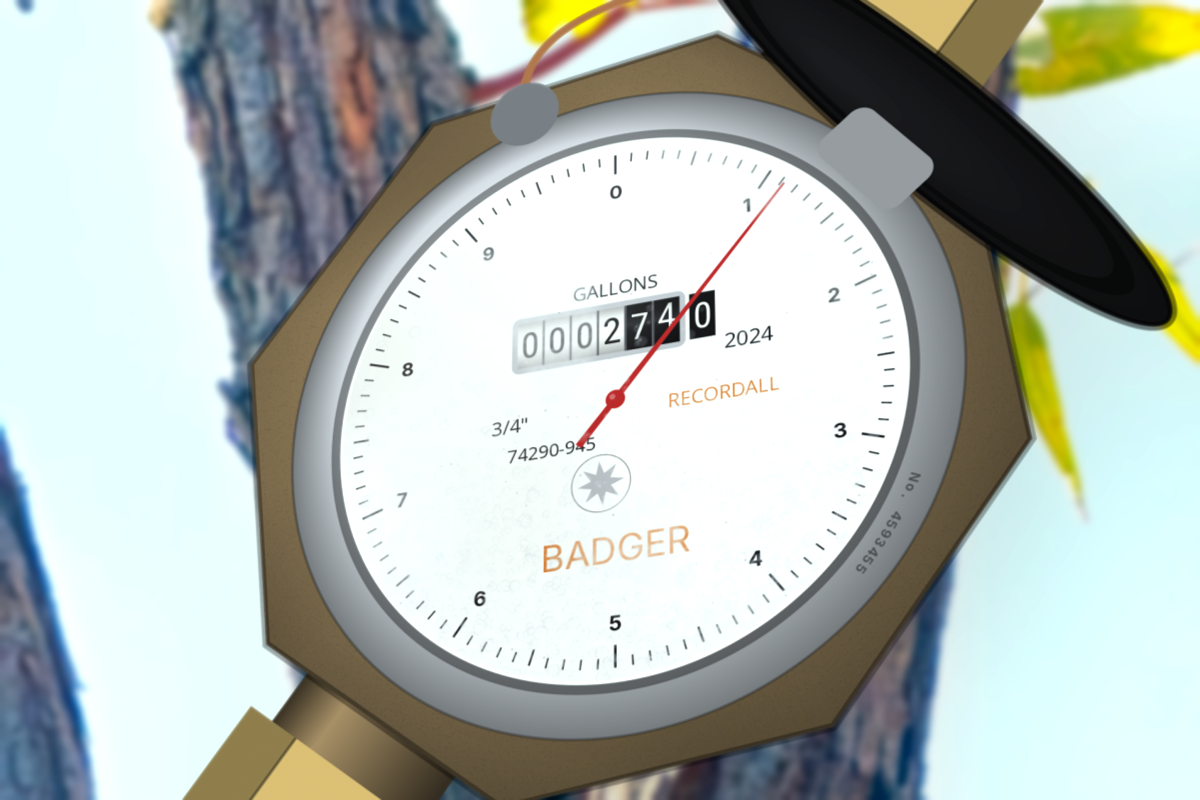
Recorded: 2741.1; gal
